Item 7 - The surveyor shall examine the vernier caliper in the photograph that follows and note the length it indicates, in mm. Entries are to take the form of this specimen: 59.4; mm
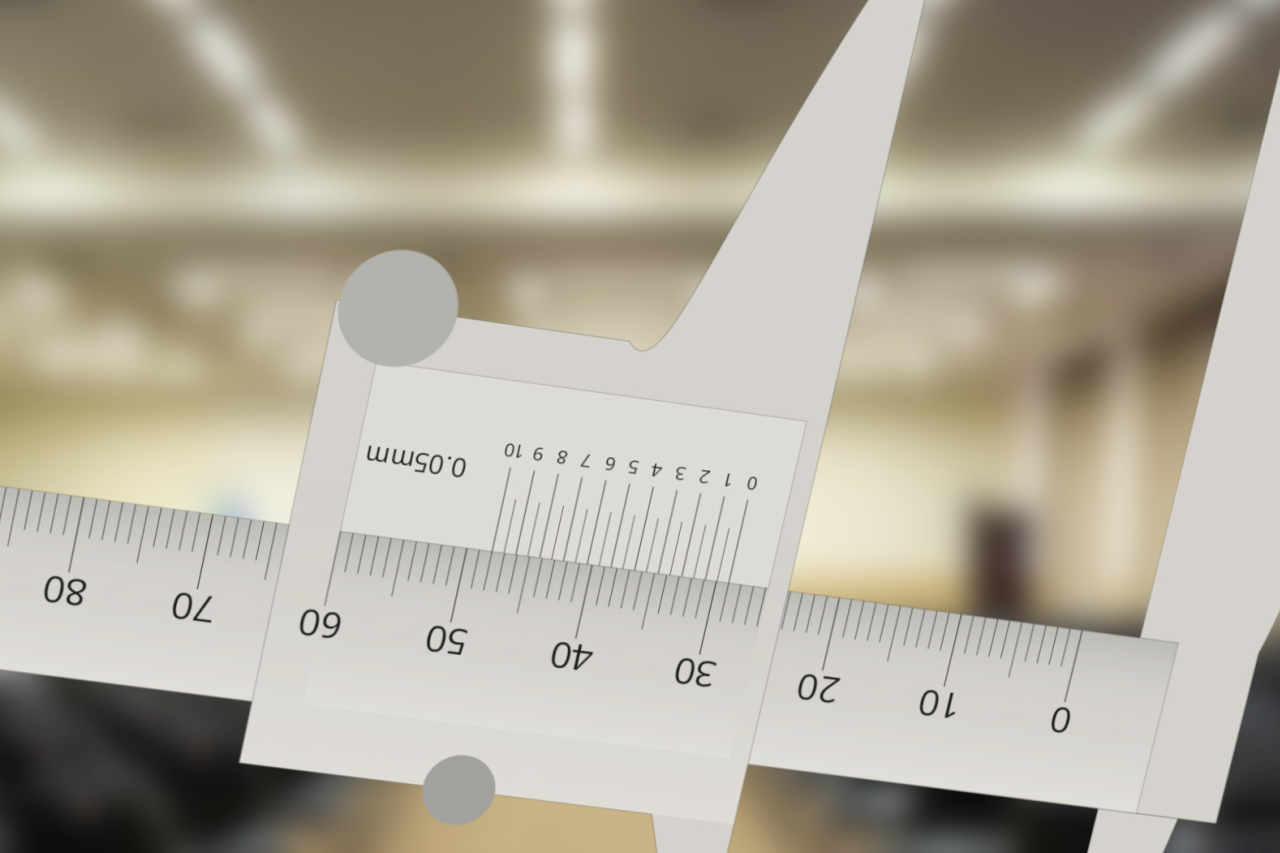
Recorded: 29.0; mm
